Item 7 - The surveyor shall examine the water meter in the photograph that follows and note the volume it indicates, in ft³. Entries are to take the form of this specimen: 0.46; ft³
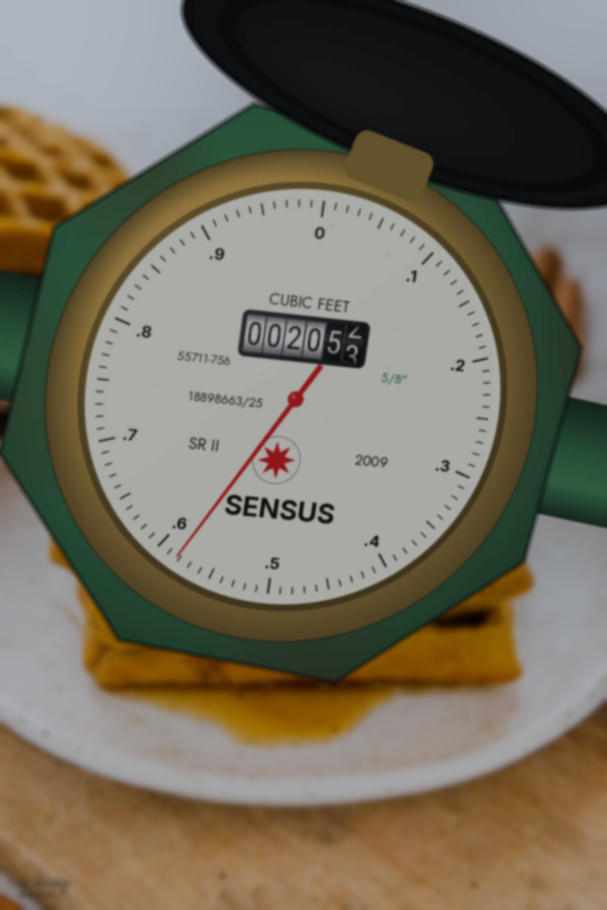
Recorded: 2052.58; ft³
